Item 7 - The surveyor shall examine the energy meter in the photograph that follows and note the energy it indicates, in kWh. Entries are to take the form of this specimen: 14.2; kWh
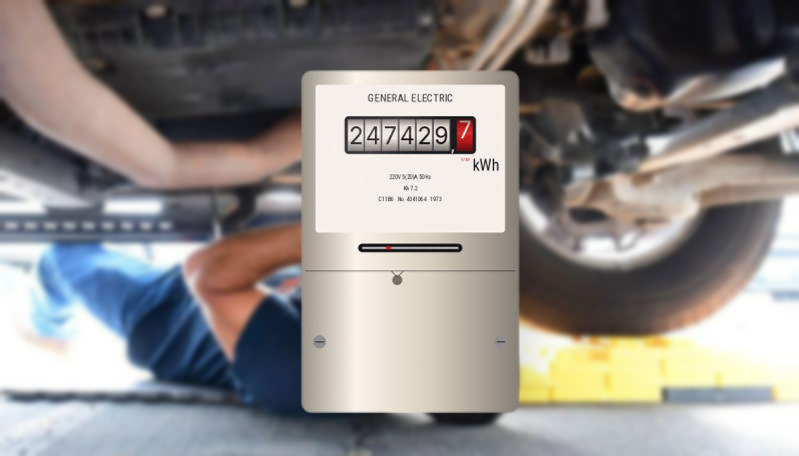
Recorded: 247429.7; kWh
